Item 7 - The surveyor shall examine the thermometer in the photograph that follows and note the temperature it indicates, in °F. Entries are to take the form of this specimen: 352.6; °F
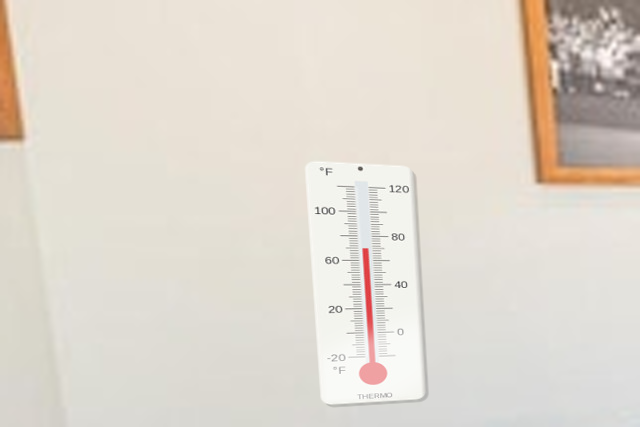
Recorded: 70; °F
